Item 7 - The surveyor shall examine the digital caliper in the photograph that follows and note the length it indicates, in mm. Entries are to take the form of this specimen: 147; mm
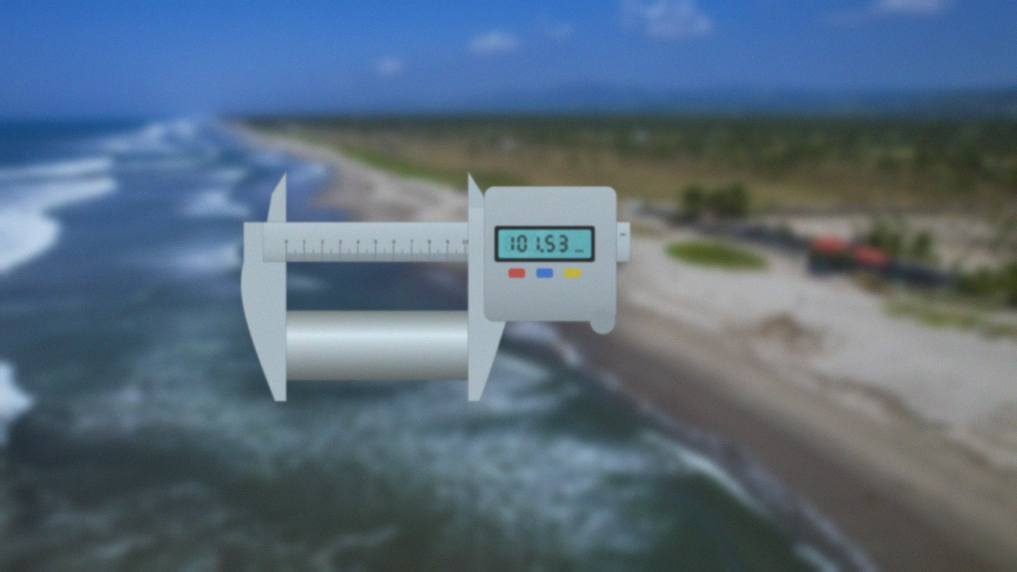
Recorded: 101.53; mm
